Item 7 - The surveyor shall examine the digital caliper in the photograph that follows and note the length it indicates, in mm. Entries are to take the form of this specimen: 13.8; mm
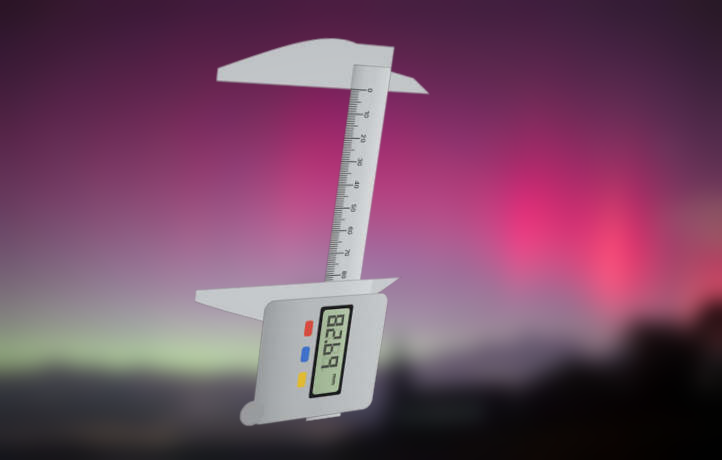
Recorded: 82.69; mm
